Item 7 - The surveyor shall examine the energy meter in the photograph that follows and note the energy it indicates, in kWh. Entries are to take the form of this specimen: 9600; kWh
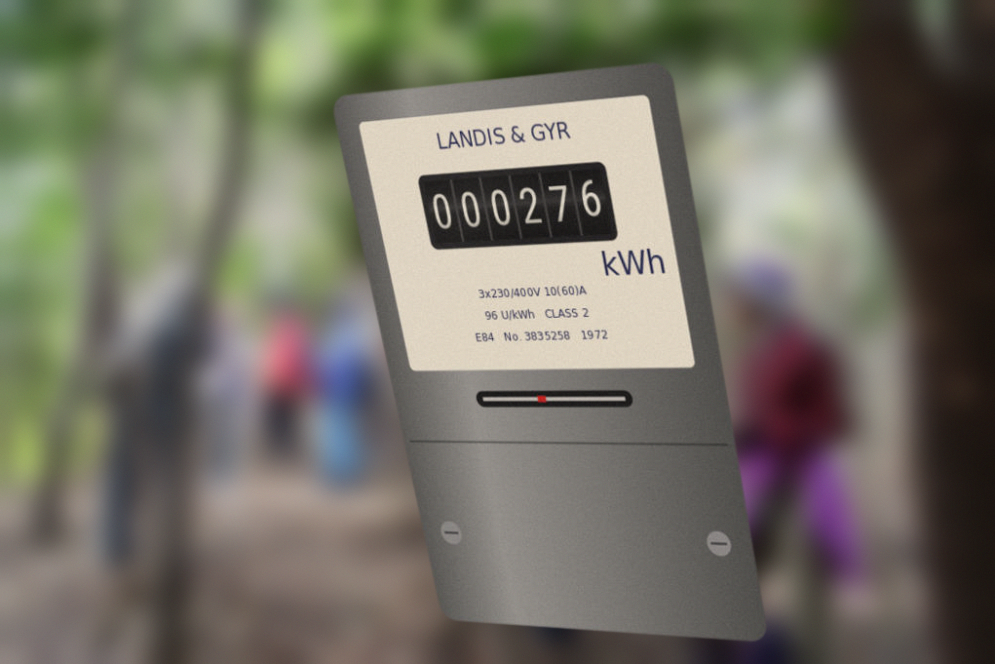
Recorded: 276; kWh
